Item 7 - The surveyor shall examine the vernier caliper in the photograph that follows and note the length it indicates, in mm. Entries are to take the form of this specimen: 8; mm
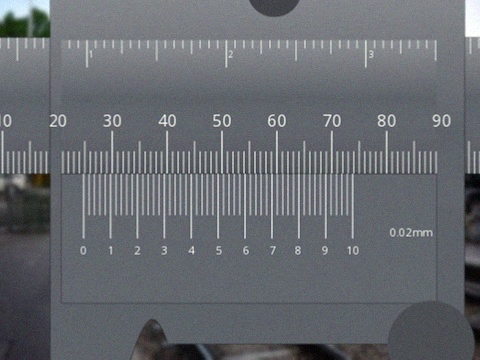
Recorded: 24.8; mm
